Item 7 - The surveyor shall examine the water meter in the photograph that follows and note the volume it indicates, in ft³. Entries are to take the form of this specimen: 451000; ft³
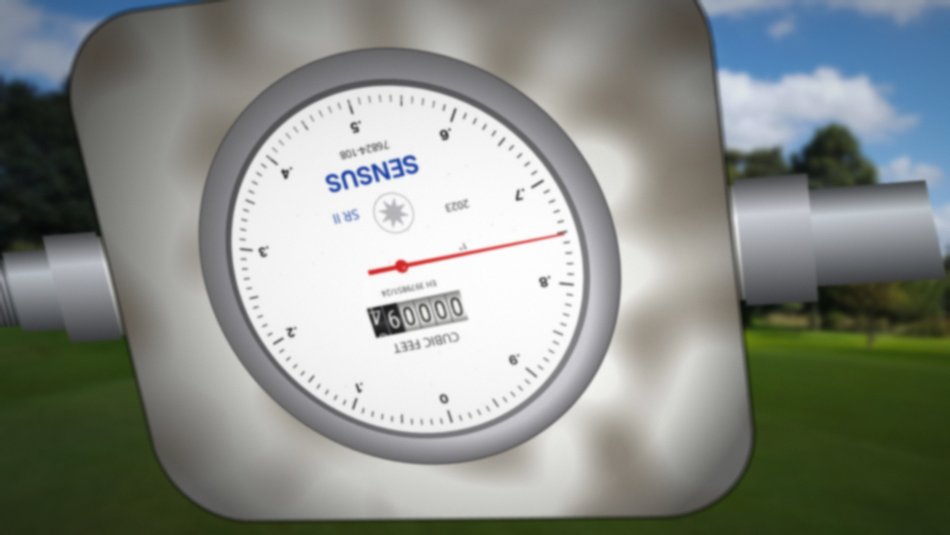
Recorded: 93.75; ft³
